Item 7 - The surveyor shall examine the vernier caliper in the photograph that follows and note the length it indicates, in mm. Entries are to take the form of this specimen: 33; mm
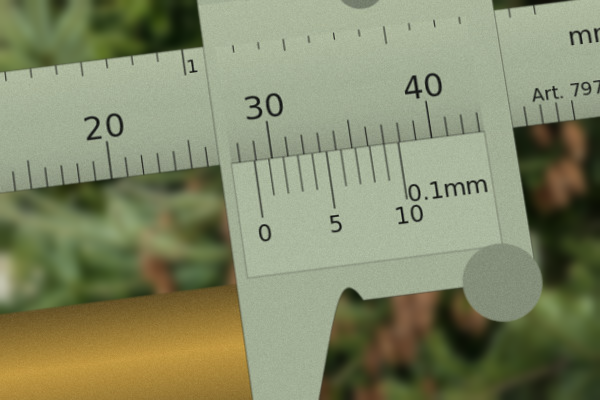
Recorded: 28.9; mm
